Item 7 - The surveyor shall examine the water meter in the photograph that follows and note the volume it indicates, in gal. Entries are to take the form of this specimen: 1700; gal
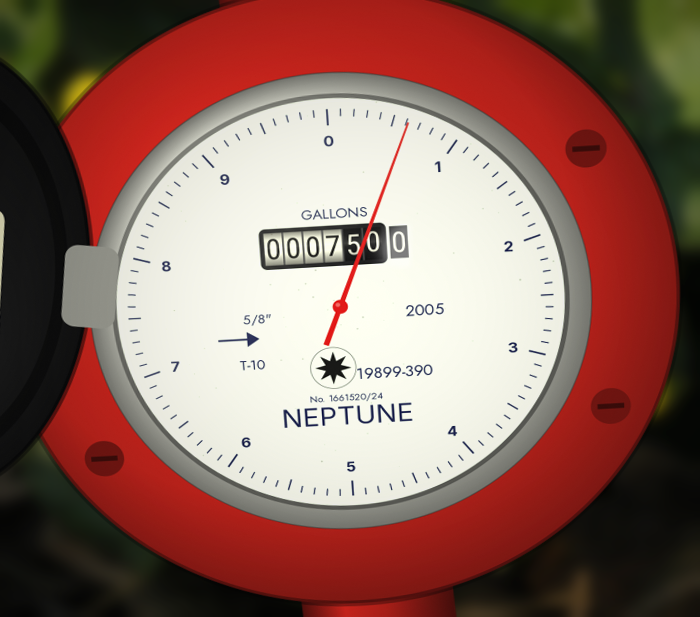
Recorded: 7500.6; gal
